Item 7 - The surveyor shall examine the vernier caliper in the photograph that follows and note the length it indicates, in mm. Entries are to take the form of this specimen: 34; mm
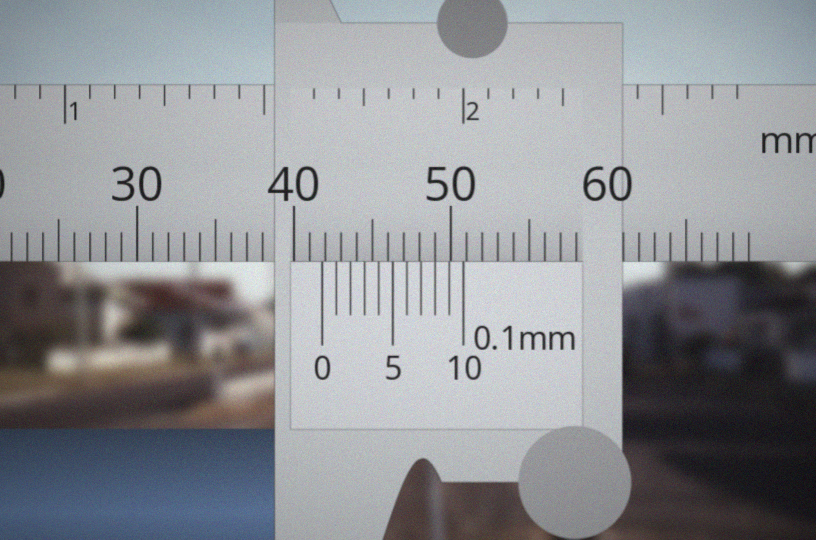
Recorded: 41.8; mm
